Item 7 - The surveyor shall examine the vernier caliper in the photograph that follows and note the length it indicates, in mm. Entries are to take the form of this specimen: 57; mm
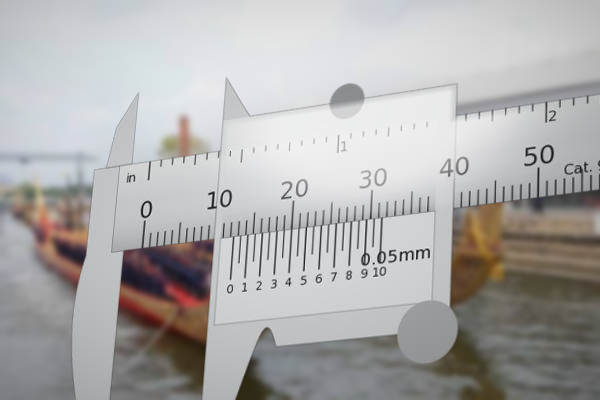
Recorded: 12.4; mm
